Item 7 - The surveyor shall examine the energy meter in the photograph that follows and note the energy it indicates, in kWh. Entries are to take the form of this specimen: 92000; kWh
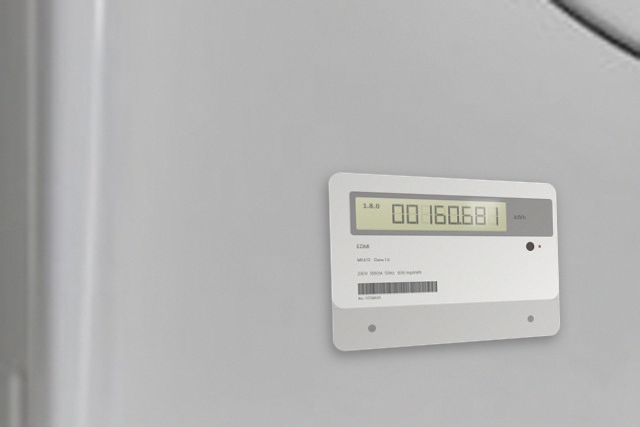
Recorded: 160.681; kWh
